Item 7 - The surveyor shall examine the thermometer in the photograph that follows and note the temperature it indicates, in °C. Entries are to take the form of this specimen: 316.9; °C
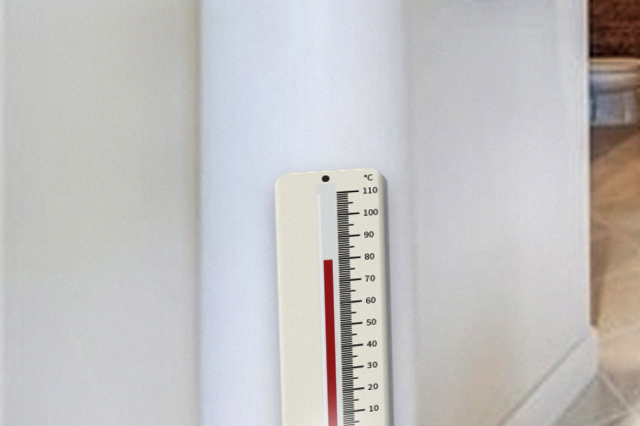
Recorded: 80; °C
